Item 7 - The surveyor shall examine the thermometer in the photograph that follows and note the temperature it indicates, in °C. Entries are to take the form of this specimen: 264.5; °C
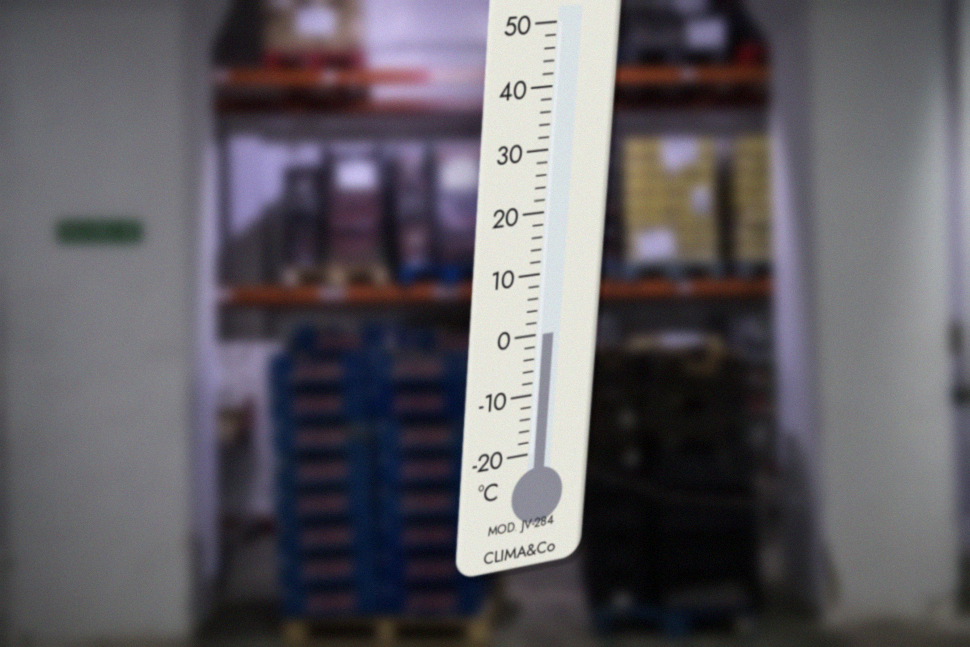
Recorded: 0; °C
